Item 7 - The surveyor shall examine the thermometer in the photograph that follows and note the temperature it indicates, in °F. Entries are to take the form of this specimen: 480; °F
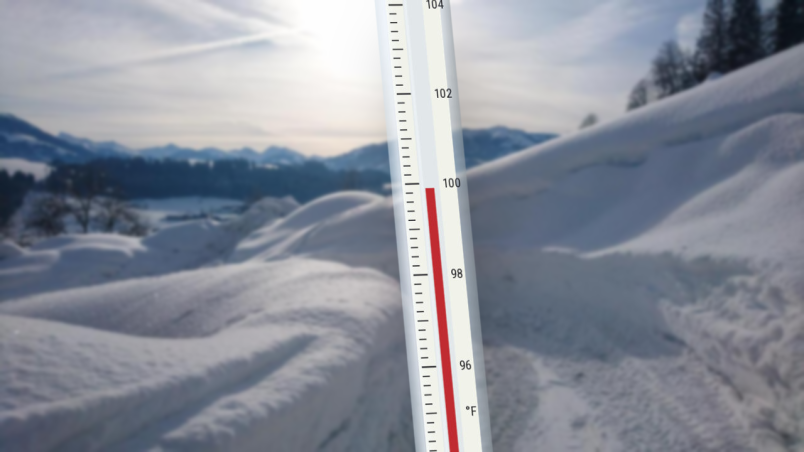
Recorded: 99.9; °F
